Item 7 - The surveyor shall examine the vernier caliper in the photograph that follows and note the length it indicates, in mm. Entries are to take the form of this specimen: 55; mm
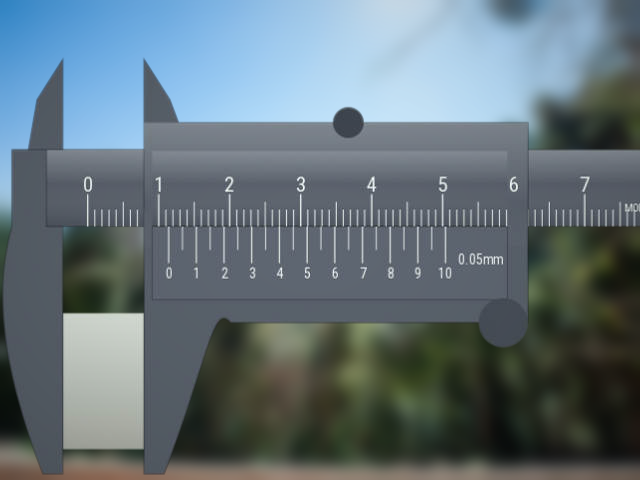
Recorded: 11.4; mm
